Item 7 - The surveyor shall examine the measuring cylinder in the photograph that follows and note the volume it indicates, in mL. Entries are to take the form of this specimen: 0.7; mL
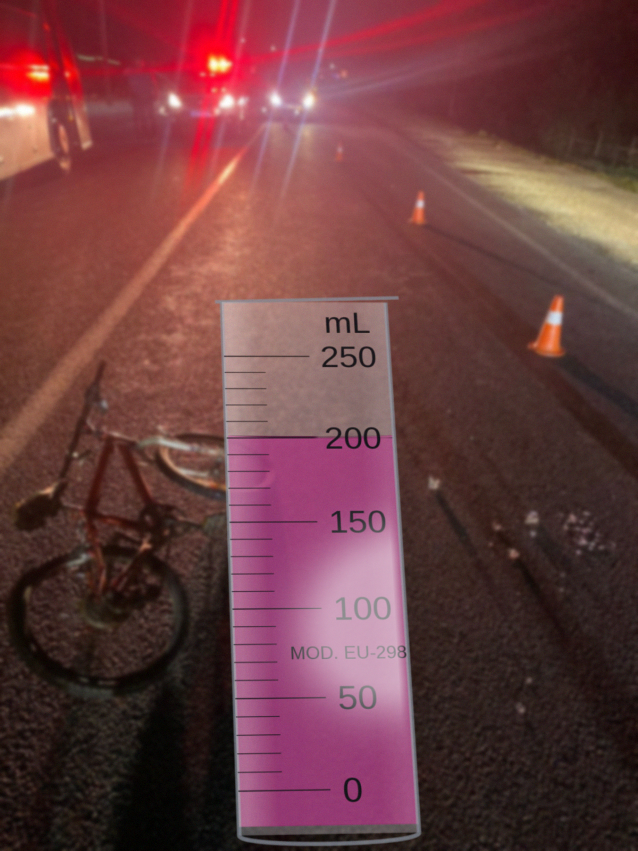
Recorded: 200; mL
